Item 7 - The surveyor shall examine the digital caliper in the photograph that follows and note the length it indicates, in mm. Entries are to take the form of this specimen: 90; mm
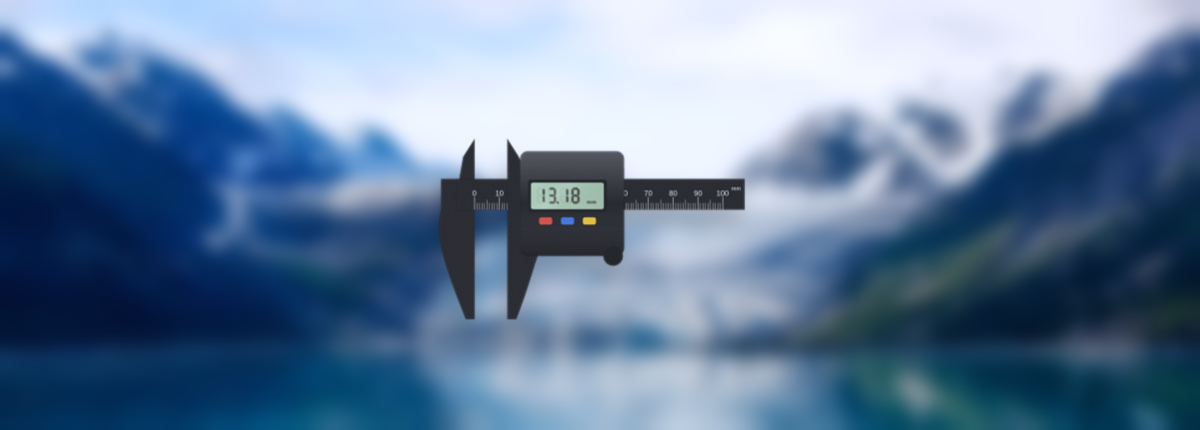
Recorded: 13.18; mm
